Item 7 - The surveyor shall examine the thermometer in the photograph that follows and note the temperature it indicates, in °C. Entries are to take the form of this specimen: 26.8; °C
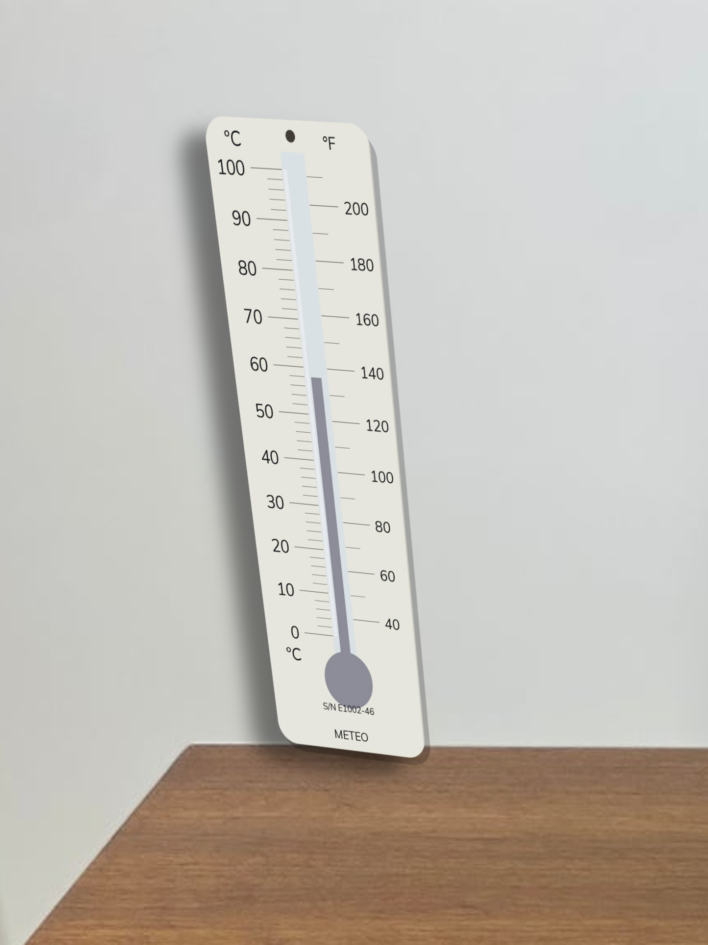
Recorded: 58; °C
